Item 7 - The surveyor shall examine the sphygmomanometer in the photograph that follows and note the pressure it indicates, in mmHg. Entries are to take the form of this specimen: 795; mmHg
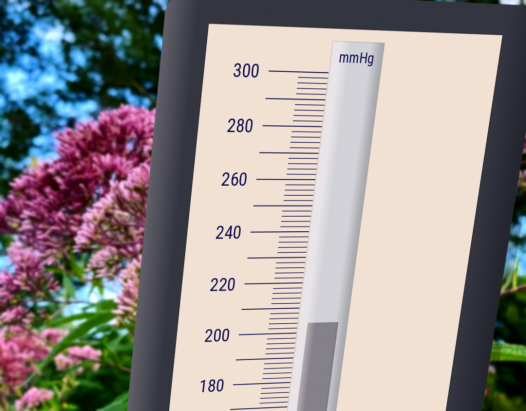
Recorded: 204; mmHg
